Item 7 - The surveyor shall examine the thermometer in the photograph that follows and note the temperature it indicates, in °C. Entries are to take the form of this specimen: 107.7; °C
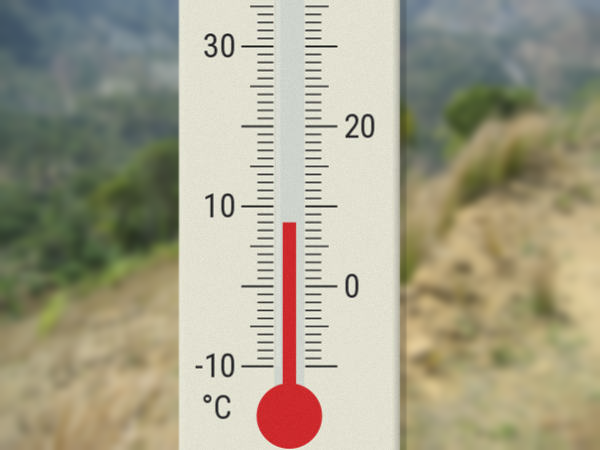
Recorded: 8; °C
